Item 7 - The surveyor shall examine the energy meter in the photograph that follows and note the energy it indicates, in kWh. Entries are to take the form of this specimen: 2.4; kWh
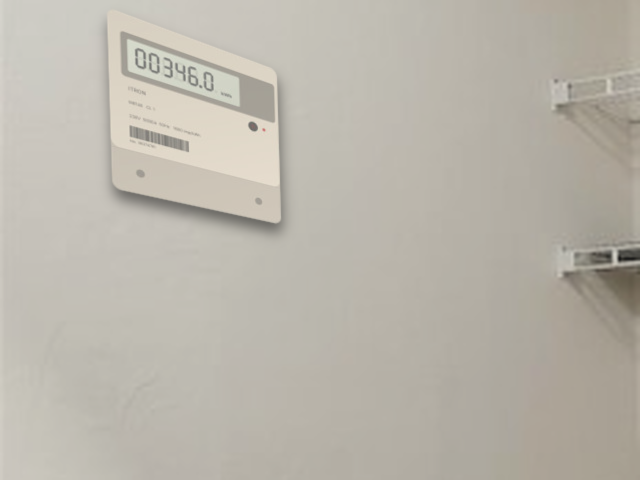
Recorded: 346.0; kWh
